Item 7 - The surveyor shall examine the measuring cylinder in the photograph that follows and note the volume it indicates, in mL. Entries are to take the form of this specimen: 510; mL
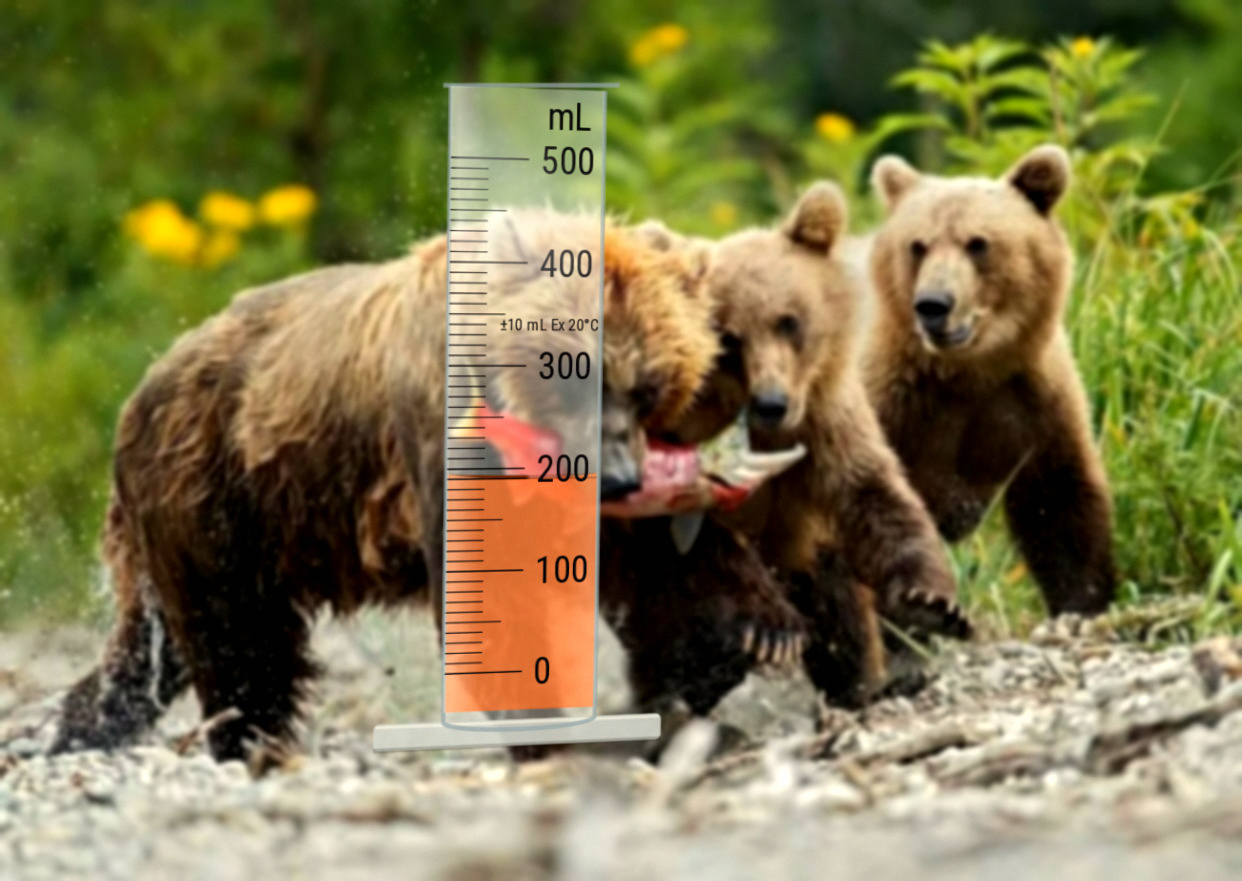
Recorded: 190; mL
